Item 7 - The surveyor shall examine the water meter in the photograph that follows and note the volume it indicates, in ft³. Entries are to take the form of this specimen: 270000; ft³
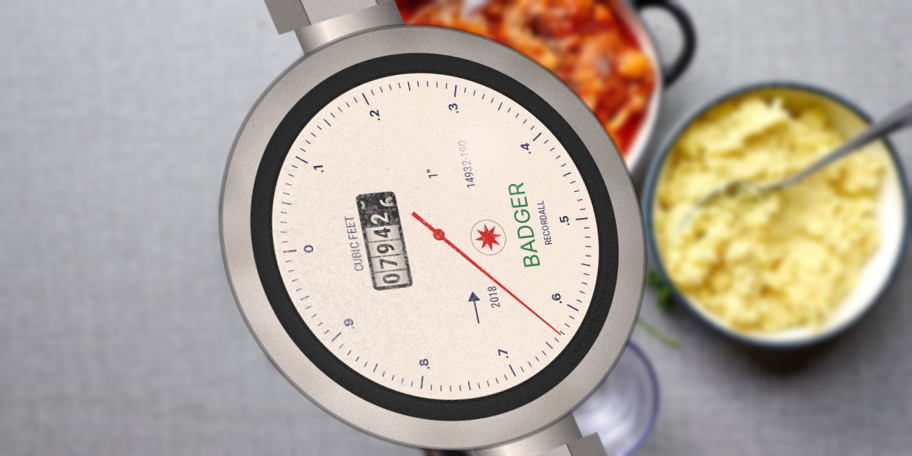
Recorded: 79425.63; ft³
